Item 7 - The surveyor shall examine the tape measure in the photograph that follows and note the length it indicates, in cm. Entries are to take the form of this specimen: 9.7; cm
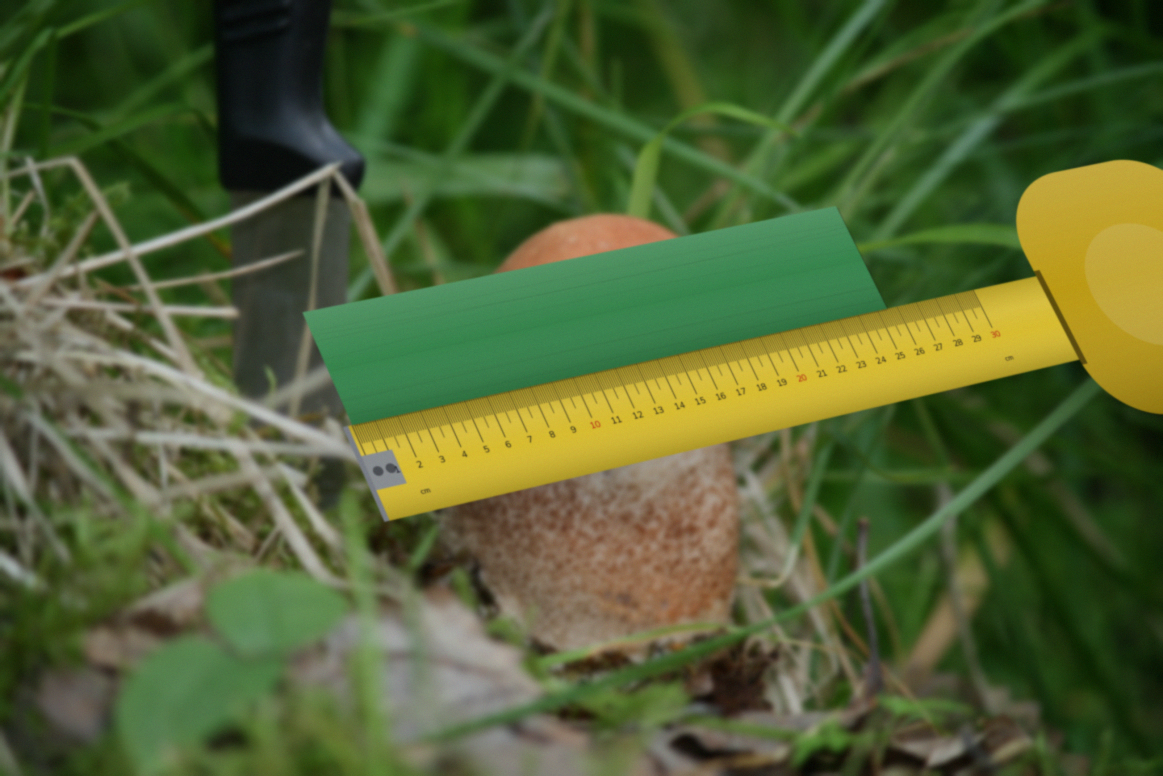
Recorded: 25.5; cm
